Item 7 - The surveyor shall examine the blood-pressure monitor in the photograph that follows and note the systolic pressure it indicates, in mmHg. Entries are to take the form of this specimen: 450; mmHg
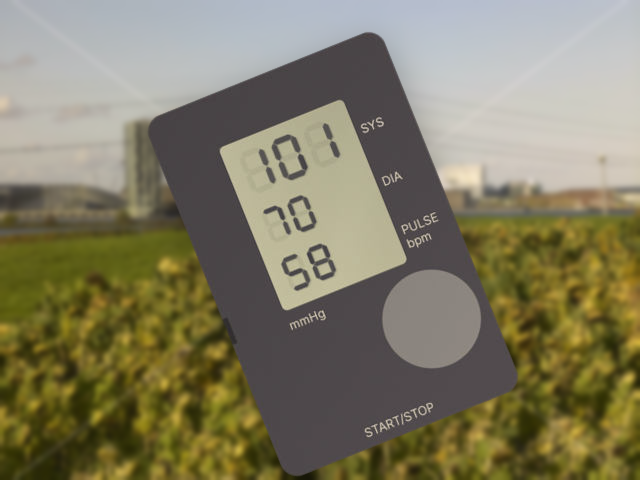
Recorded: 101; mmHg
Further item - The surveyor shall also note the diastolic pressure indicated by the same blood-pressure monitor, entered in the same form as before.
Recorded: 70; mmHg
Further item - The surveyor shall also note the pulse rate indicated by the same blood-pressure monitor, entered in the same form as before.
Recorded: 58; bpm
